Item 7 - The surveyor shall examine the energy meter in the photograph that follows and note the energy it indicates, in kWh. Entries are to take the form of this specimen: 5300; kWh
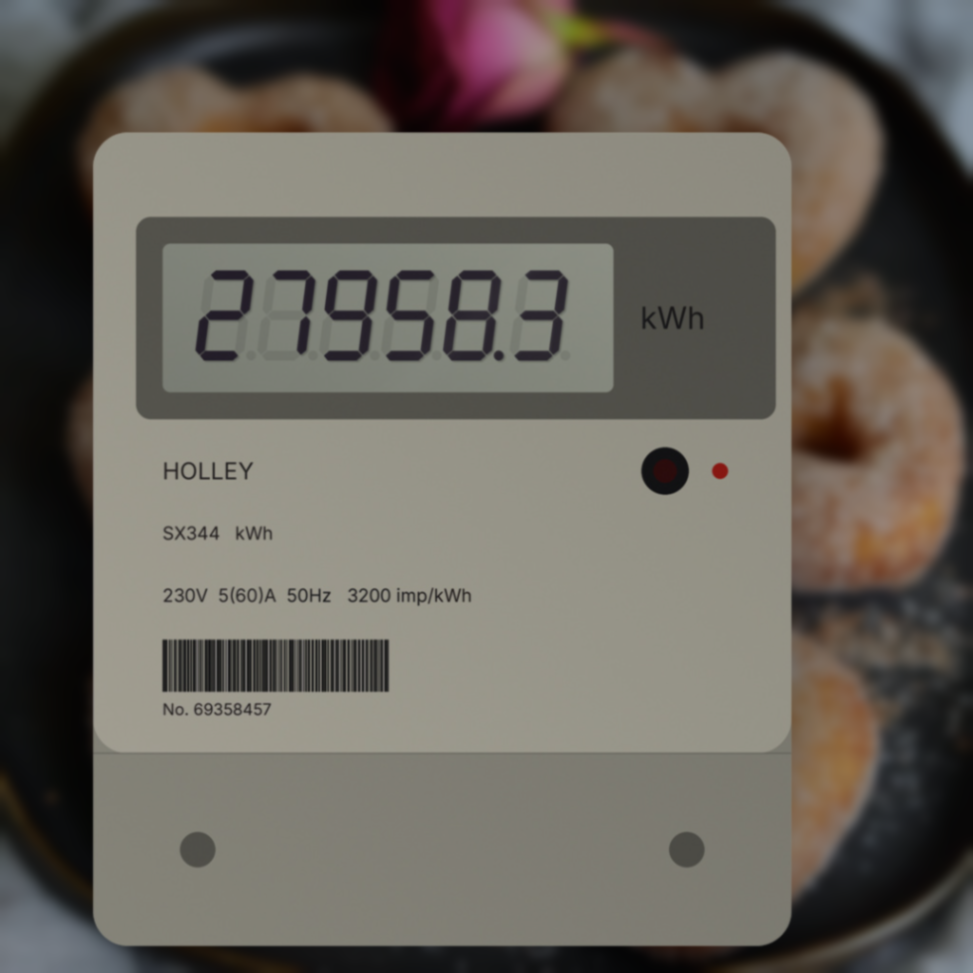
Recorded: 27958.3; kWh
